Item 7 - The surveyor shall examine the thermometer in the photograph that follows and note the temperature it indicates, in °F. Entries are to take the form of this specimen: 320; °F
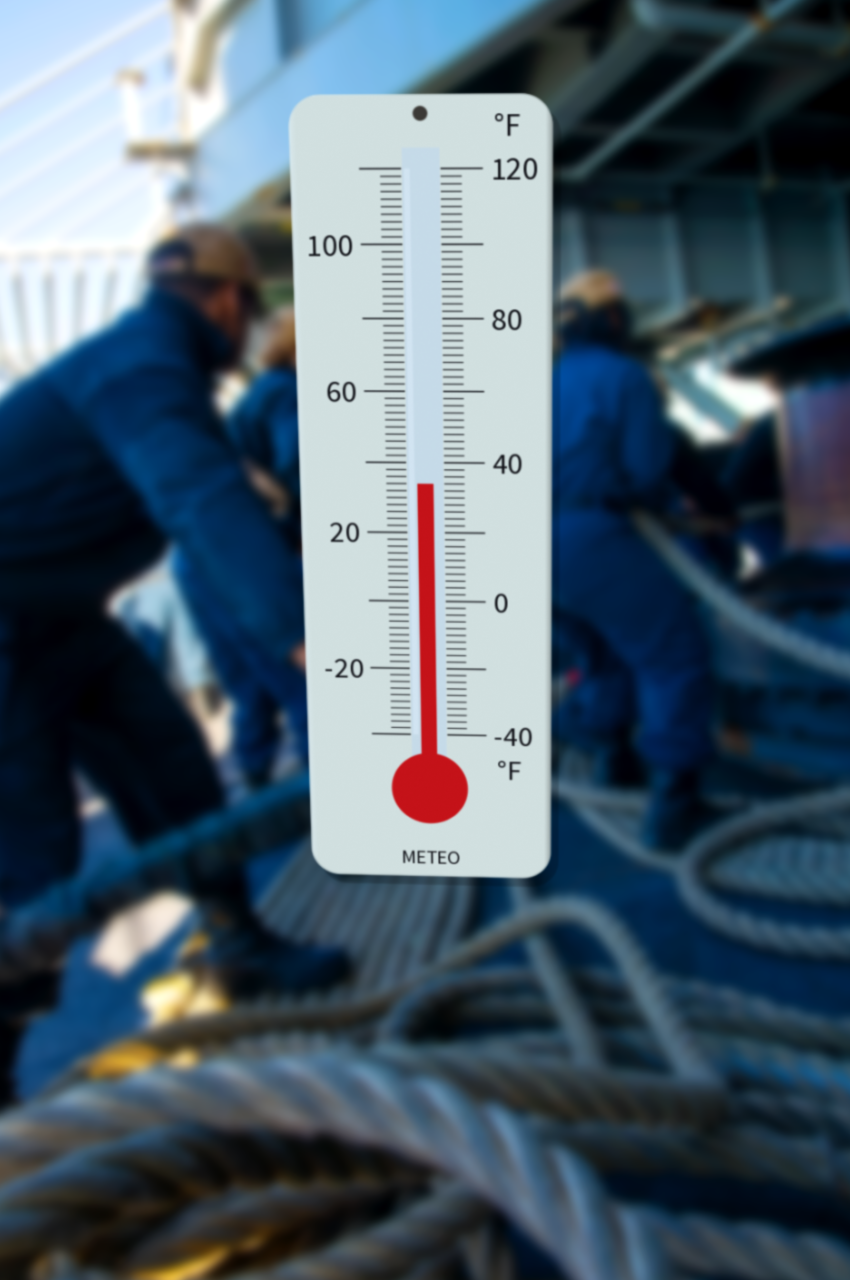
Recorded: 34; °F
